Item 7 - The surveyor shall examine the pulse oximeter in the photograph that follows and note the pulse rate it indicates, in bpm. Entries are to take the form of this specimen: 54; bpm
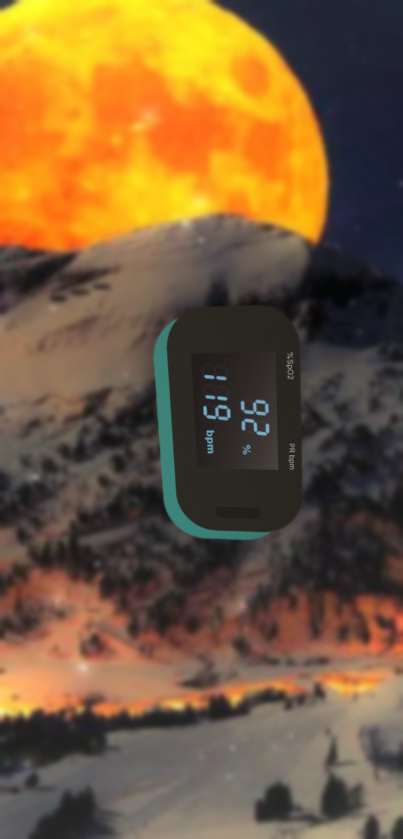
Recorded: 119; bpm
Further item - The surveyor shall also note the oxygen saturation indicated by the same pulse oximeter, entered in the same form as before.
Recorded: 92; %
